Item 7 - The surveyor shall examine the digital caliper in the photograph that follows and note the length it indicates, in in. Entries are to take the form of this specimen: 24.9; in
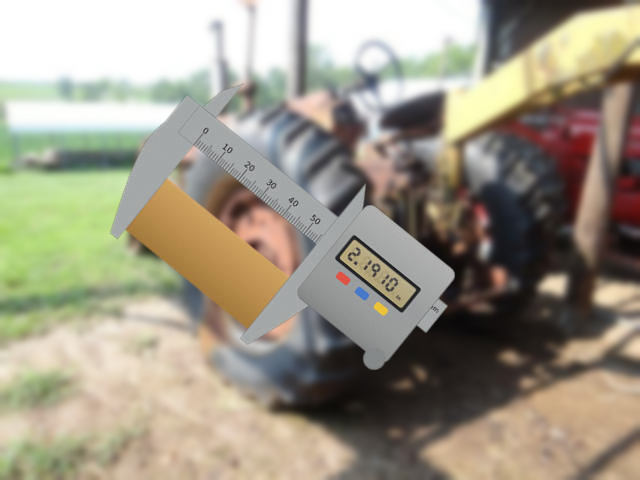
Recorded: 2.1910; in
